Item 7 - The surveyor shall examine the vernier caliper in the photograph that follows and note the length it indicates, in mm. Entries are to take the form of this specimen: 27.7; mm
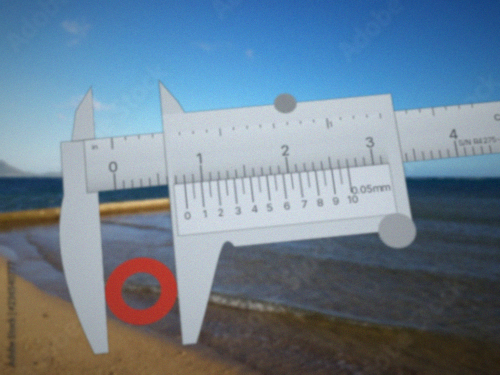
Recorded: 8.0; mm
